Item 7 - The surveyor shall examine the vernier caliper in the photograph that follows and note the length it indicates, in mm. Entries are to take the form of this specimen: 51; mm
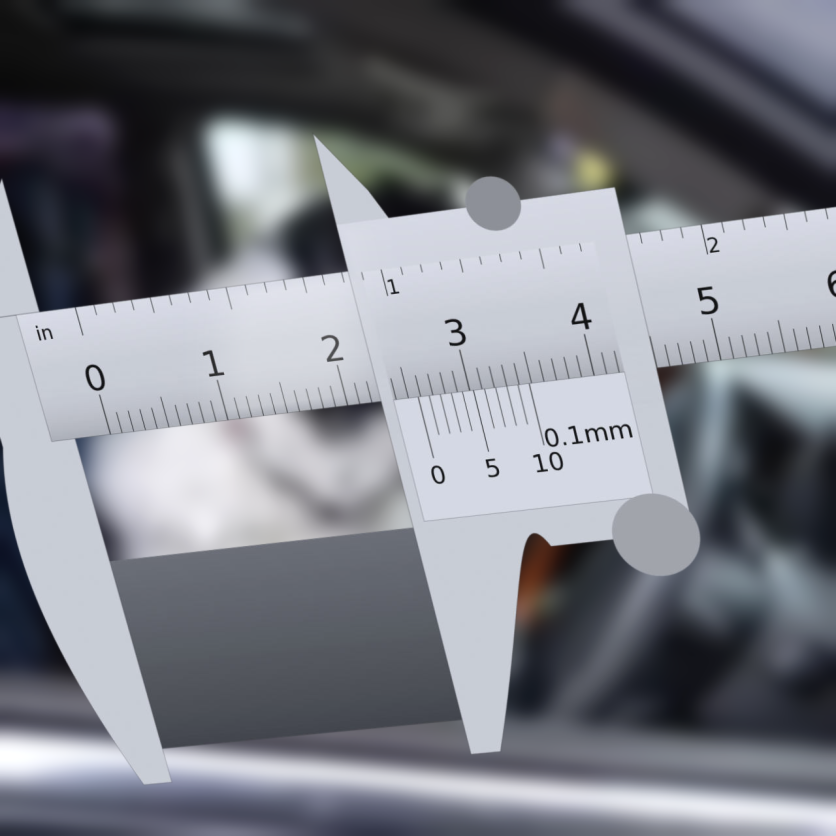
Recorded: 25.8; mm
